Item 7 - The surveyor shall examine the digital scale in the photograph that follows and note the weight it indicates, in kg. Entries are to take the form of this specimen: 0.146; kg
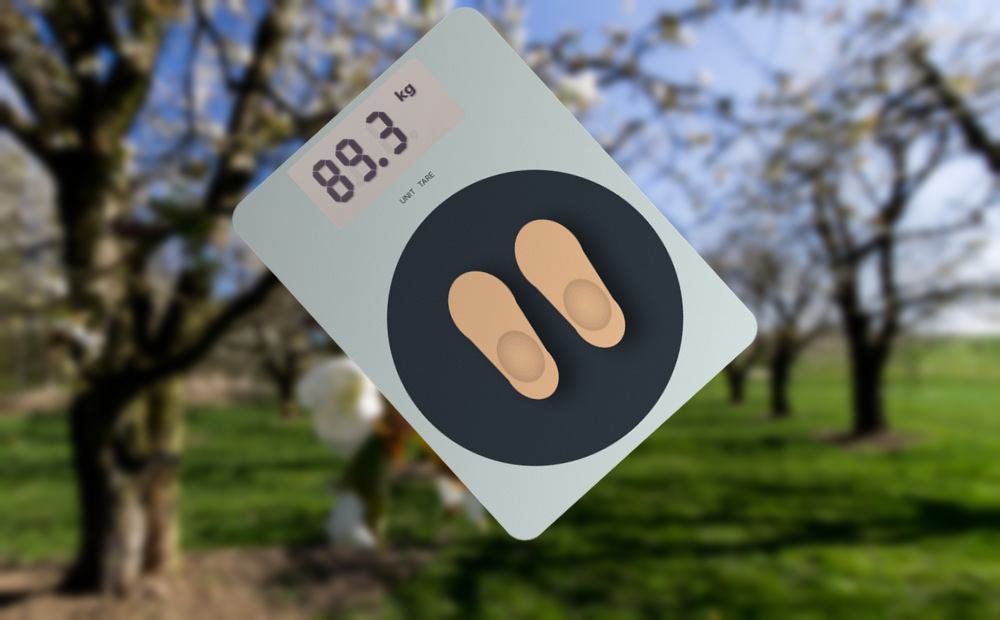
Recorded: 89.3; kg
